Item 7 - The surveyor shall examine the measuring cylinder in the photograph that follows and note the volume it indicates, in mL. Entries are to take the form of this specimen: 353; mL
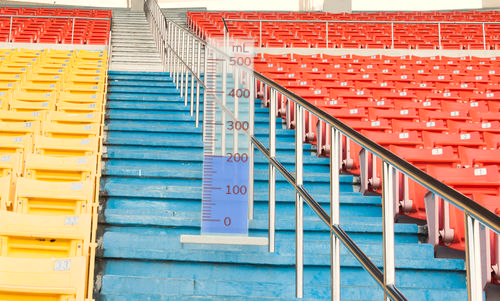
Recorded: 200; mL
